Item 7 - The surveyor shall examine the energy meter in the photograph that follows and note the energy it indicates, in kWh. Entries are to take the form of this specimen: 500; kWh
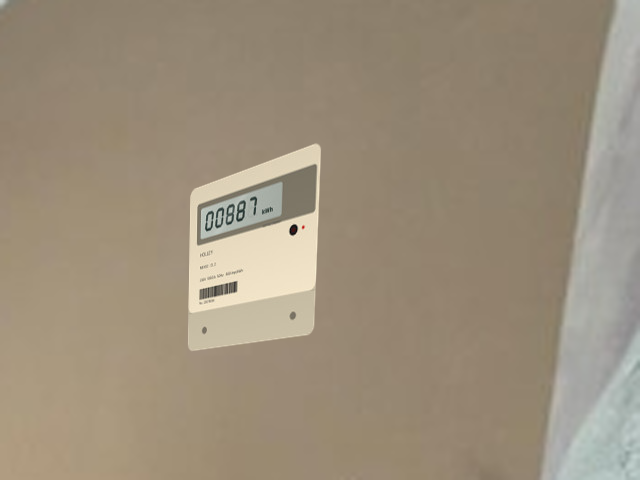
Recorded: 887; kWh
